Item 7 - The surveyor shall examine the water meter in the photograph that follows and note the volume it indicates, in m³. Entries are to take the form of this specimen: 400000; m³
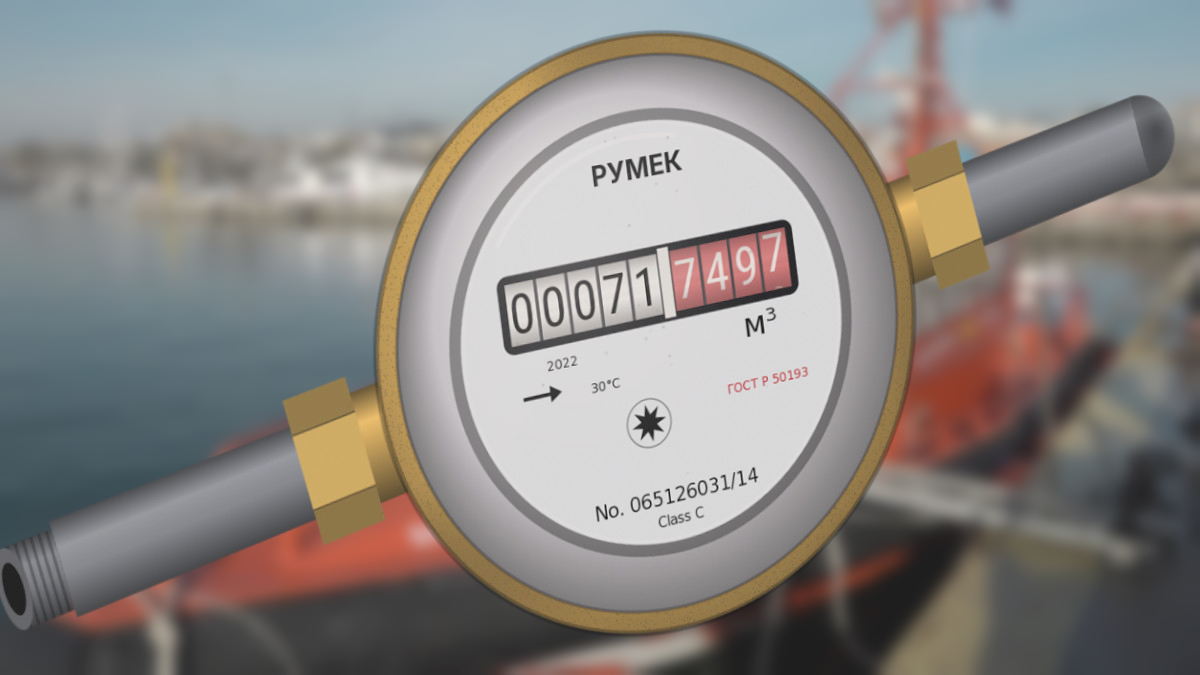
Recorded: 71.7497; m³
